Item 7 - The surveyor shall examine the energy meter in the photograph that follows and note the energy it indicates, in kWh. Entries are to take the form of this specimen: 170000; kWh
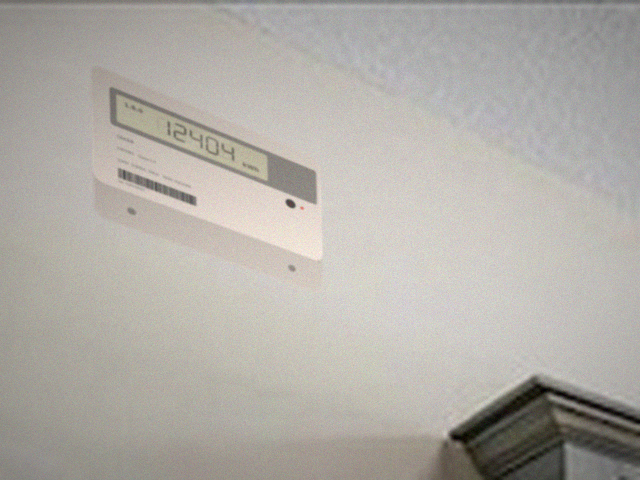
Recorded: 12404; kWh
